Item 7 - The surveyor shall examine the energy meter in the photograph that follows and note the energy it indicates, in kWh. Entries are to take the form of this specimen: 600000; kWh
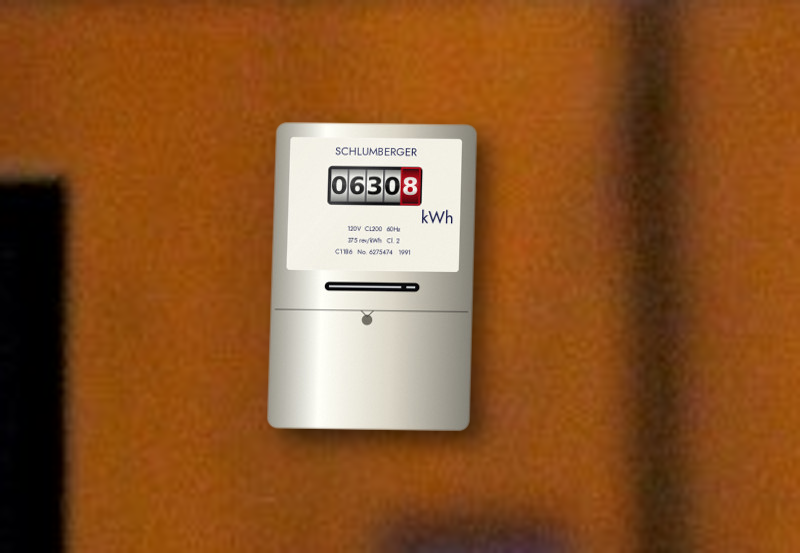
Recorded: 630.8; kWh
